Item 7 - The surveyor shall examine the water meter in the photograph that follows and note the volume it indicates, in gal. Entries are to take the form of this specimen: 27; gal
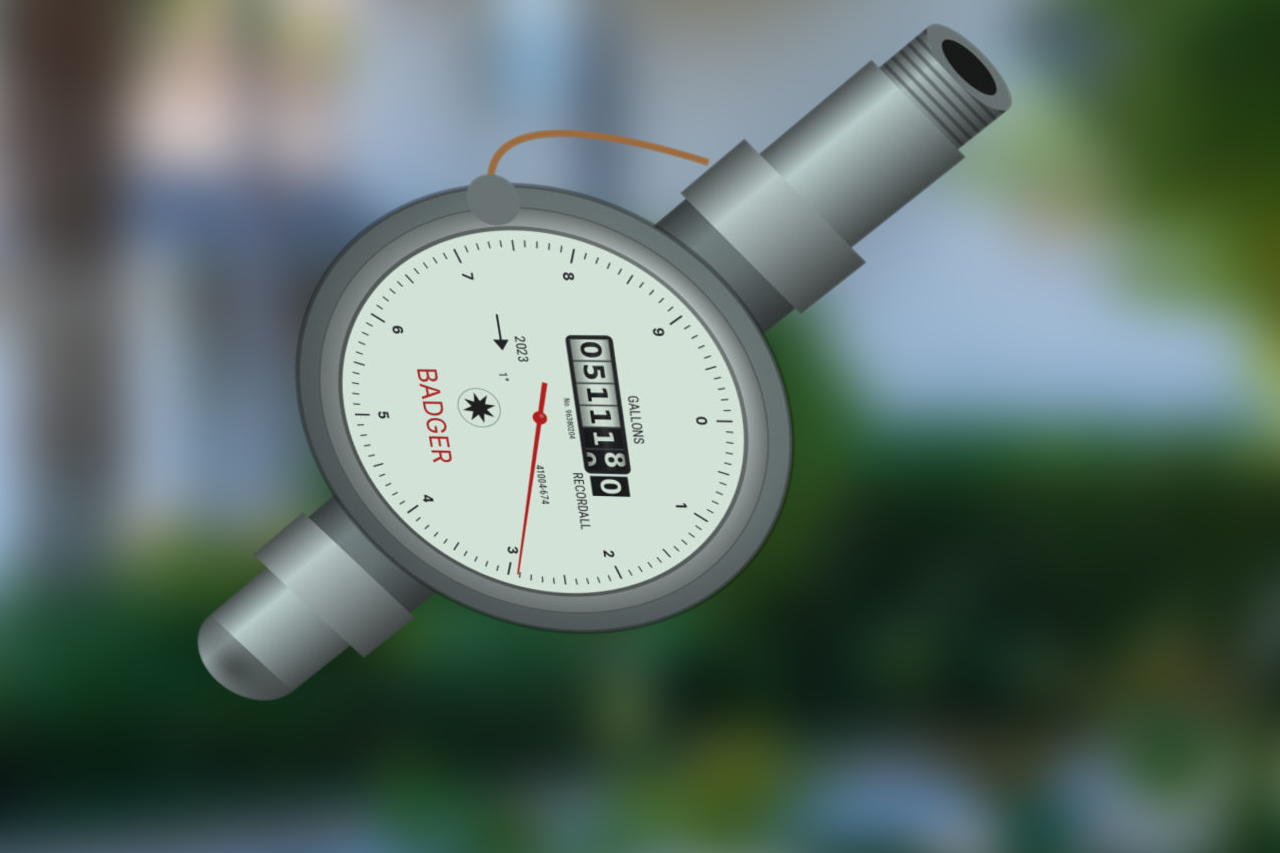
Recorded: 511182.9; gal
